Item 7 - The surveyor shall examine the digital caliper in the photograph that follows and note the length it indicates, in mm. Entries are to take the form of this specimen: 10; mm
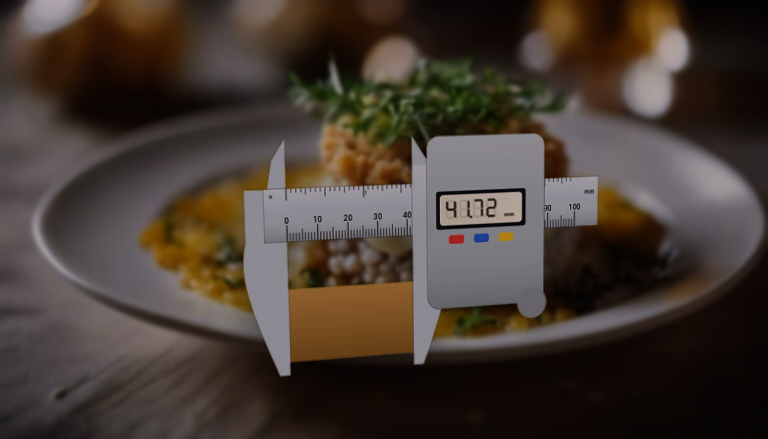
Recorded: 41.72; mm
